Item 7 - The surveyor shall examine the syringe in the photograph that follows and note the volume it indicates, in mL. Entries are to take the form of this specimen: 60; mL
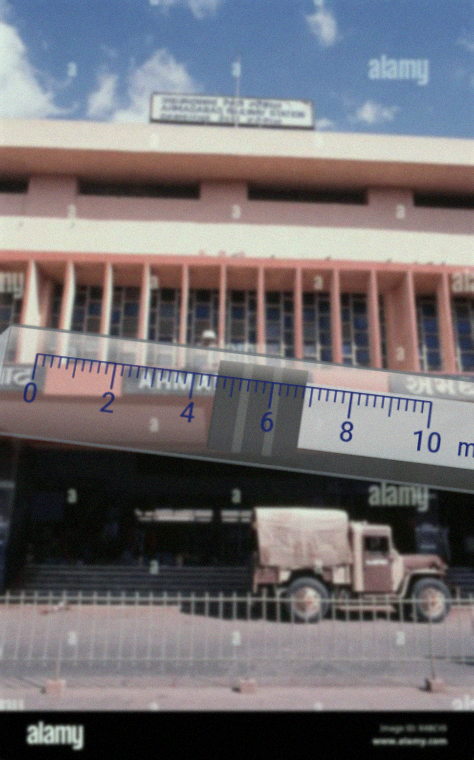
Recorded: 4.6; mL
